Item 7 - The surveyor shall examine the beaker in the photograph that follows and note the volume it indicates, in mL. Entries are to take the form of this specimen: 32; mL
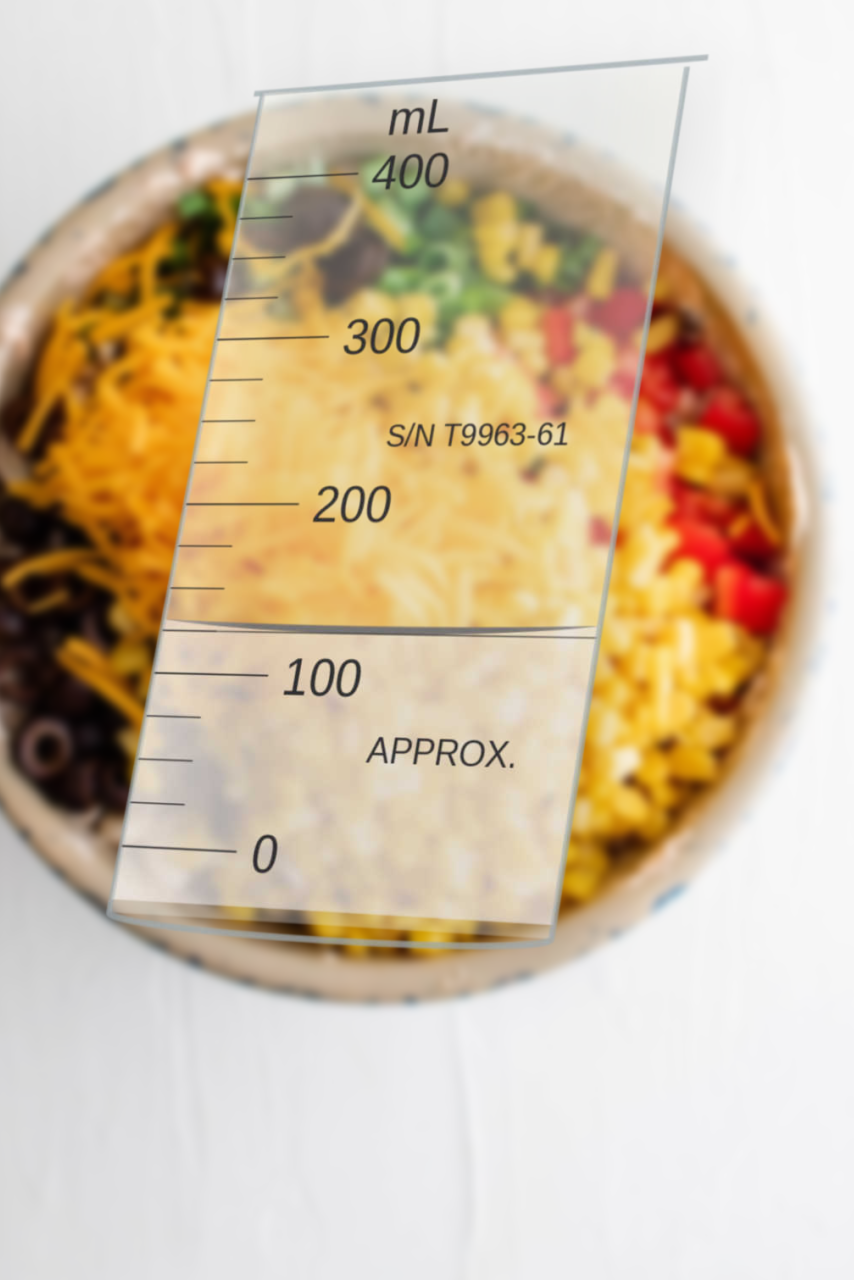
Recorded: 125; mL
